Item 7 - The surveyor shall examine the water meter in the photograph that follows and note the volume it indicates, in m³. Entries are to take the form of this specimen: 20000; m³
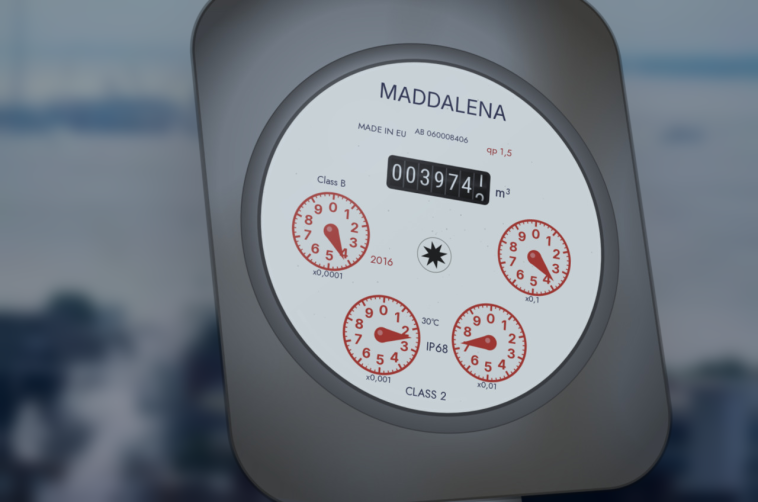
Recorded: 39741.3724; m³
